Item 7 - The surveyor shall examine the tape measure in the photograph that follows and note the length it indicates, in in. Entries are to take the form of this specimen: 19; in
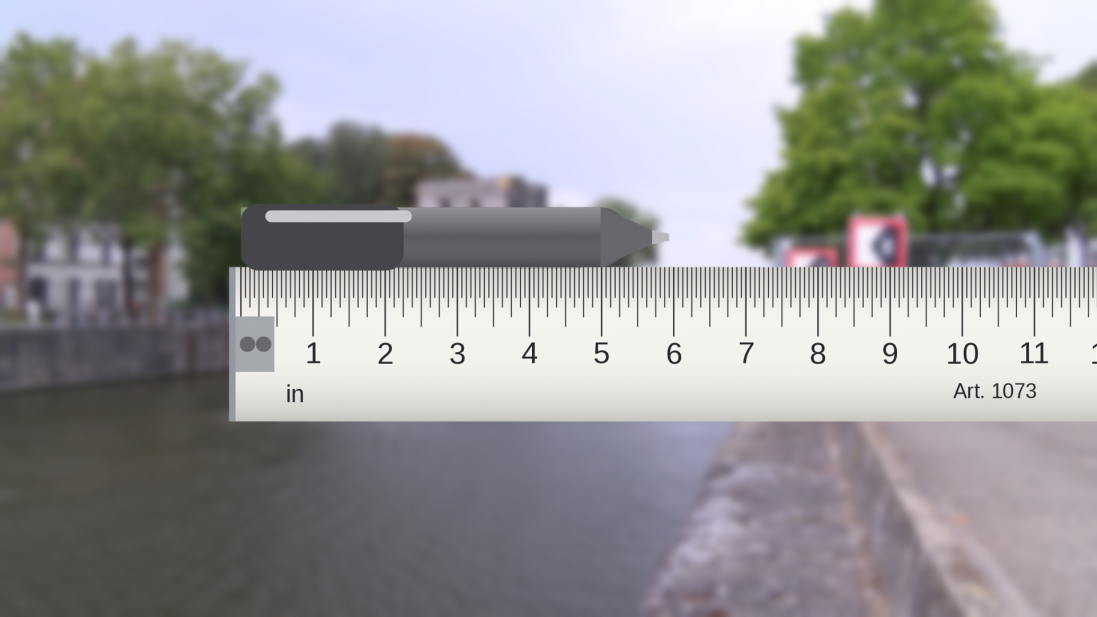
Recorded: 5.9375; in
